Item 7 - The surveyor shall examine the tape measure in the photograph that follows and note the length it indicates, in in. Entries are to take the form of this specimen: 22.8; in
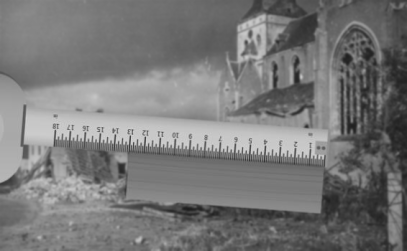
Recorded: 13; in
